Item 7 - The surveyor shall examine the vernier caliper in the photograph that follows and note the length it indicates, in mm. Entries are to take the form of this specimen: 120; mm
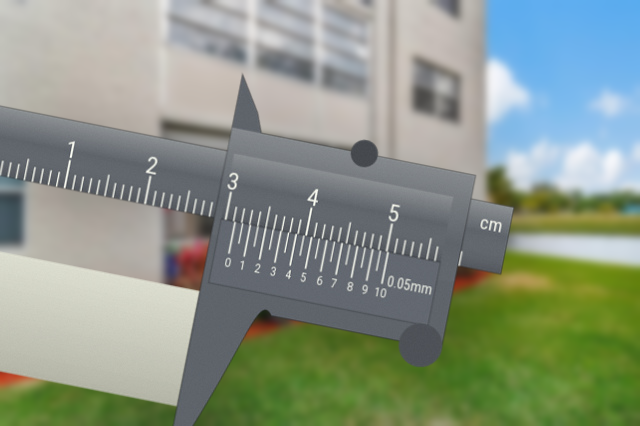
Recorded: 31.2; mm
